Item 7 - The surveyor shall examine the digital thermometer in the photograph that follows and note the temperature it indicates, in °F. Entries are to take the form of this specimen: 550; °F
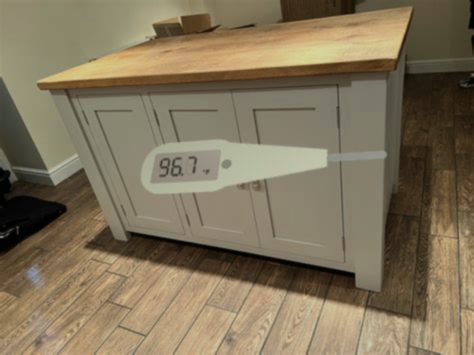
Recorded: 96.7; °F
